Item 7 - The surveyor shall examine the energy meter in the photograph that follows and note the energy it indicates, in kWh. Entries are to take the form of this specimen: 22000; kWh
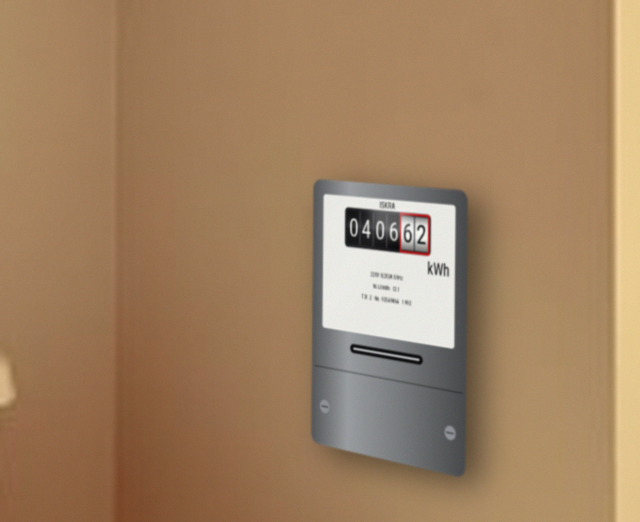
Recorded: 406.62; kWh
